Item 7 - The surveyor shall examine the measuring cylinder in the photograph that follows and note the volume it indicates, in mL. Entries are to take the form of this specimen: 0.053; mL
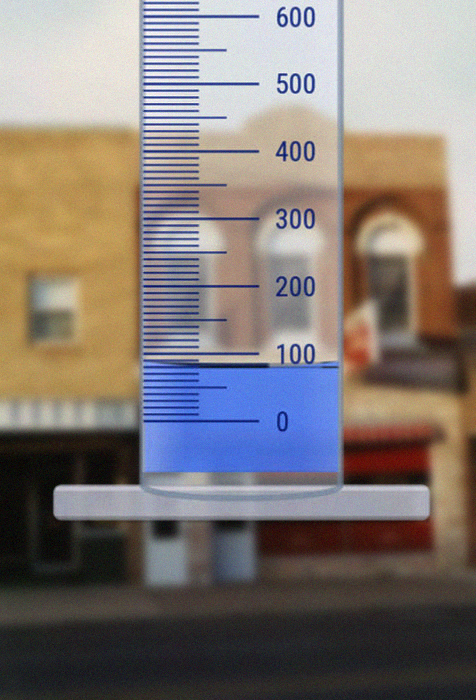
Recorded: 80; mL
